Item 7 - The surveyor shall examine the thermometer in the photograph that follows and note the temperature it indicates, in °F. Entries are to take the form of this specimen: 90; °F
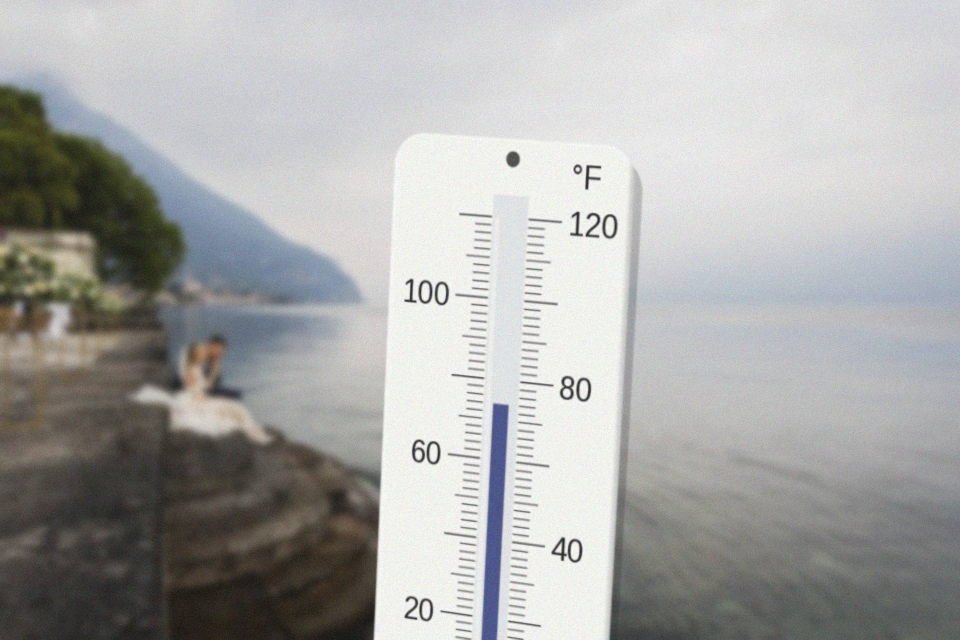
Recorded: 74; °F
